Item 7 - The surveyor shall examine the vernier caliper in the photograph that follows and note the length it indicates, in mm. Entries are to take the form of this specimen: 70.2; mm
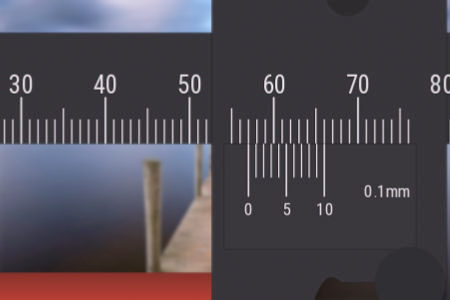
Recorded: 57.0; mm
